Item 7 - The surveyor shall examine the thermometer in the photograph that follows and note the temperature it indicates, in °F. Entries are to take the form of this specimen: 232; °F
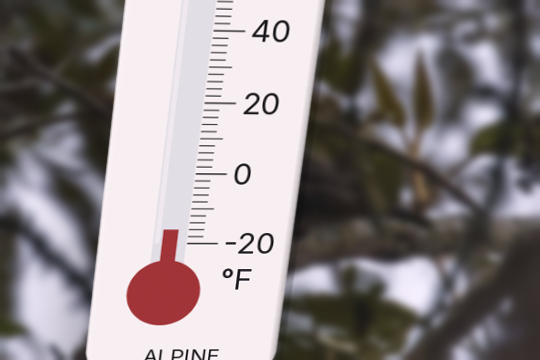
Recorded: -16; °F
